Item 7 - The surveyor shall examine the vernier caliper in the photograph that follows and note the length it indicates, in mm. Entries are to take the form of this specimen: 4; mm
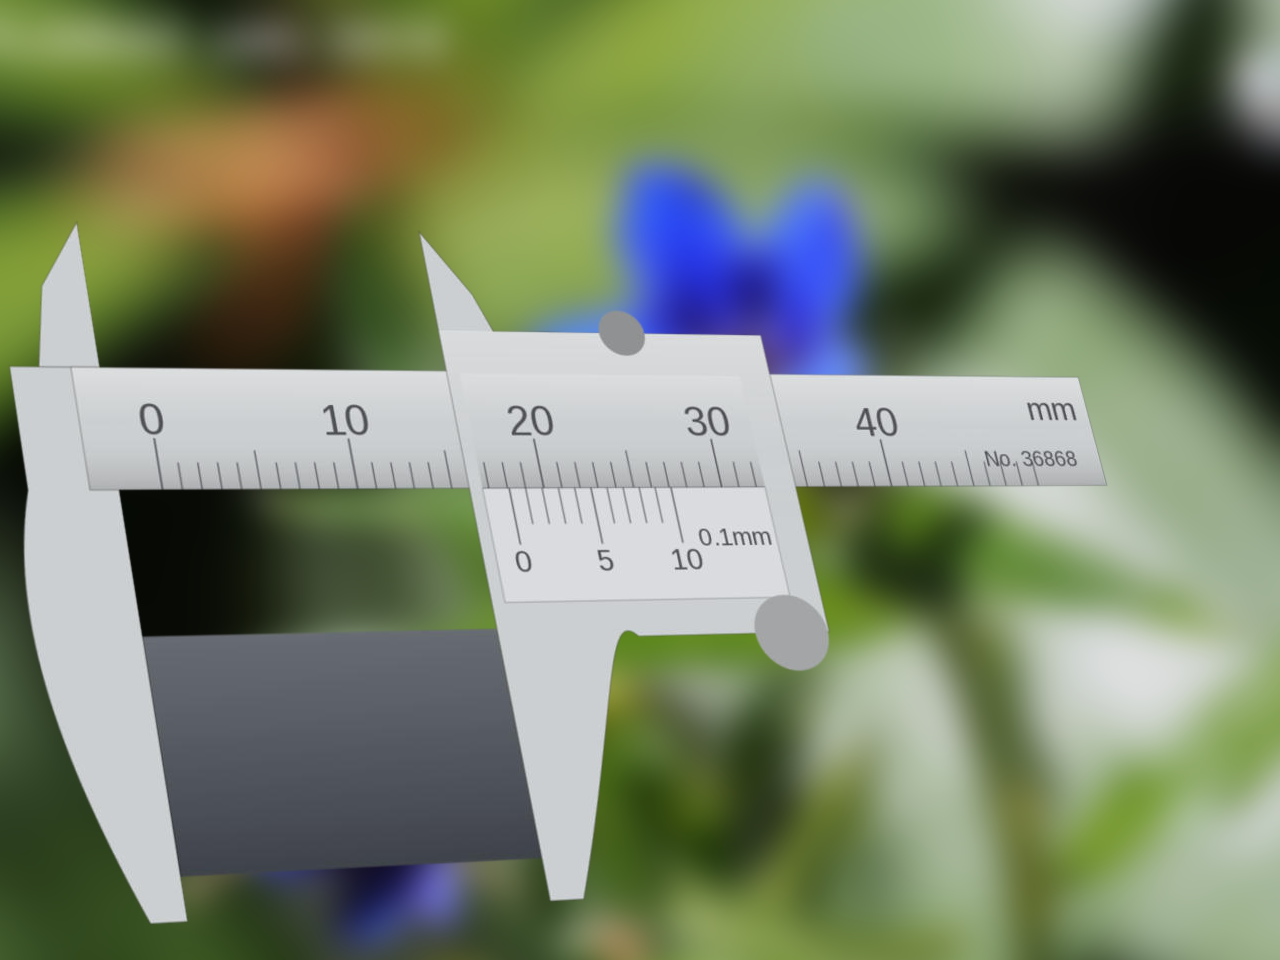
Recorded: 18.1; mm
